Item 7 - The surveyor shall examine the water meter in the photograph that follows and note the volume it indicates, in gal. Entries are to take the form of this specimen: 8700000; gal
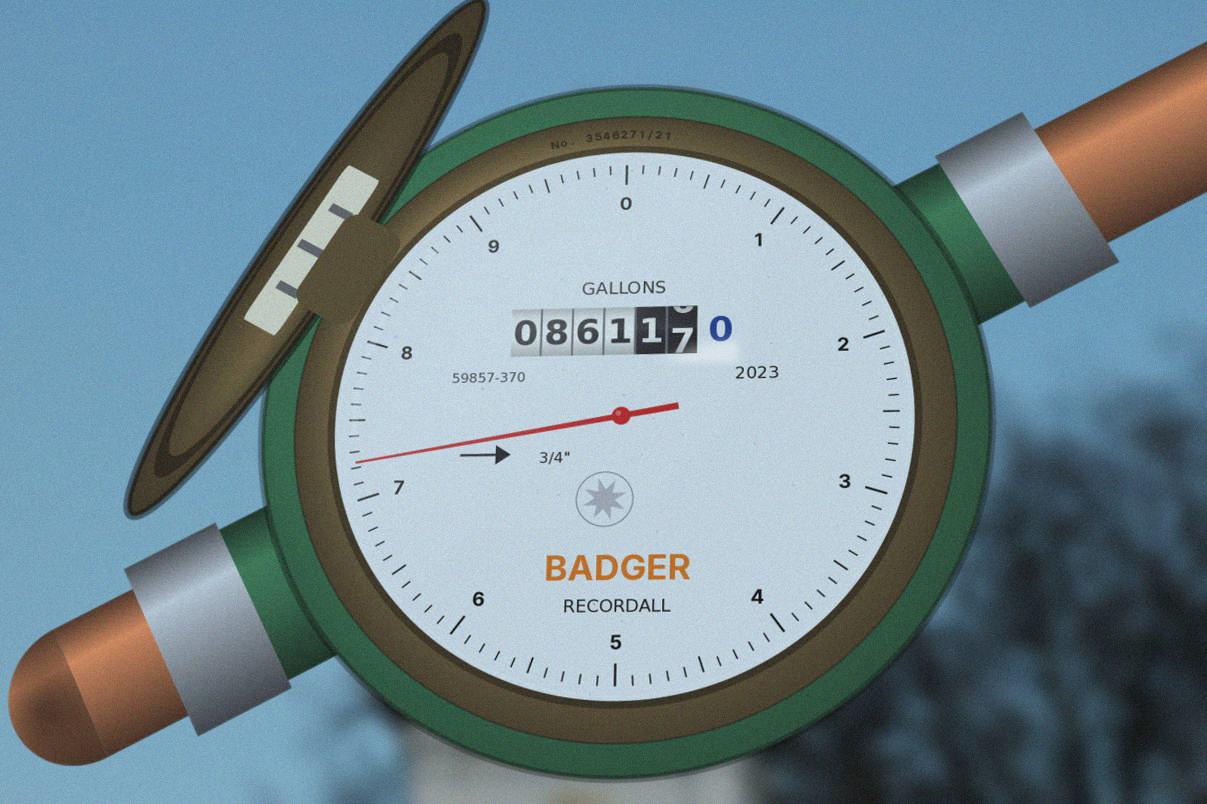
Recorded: 861167.2; gal
